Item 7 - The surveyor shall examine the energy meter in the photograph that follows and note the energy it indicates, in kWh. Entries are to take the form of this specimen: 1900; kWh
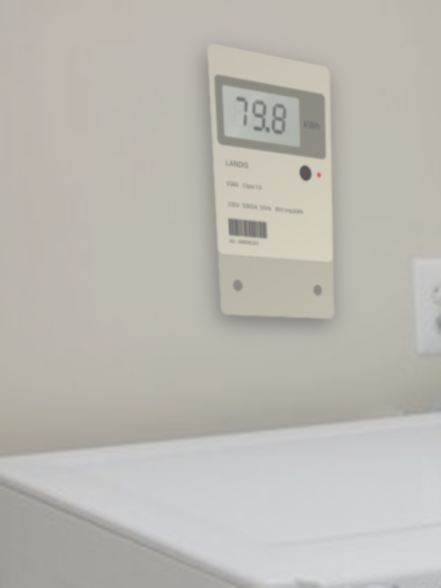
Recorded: 79.8; kWh
